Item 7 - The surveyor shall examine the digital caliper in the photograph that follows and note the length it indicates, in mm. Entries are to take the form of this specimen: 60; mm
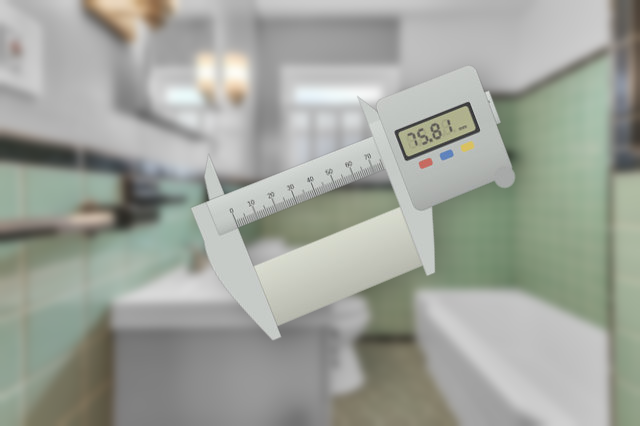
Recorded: 75.81; mm
